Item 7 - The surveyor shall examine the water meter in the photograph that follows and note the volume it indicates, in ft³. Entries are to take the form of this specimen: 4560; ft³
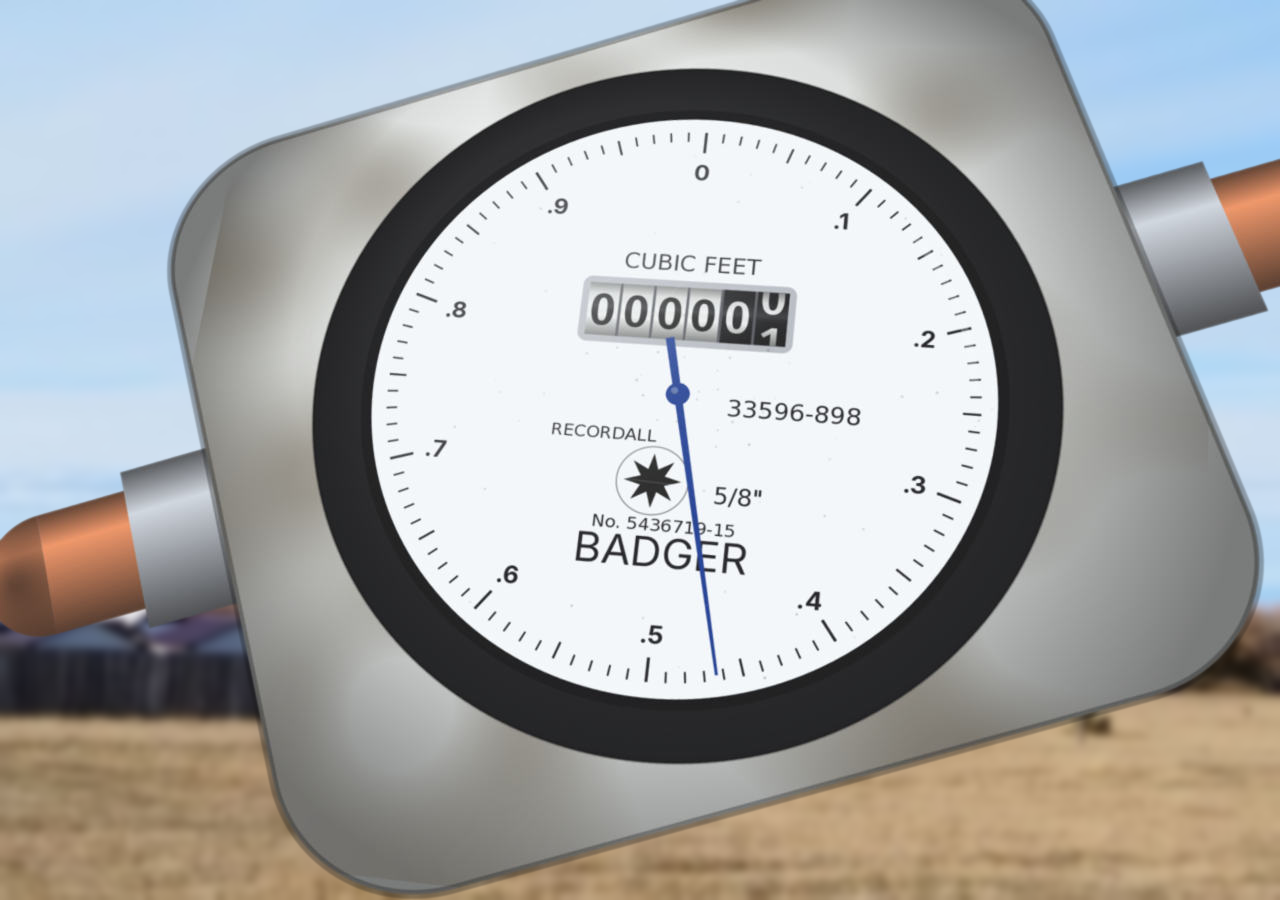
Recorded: 0.46; ft³
